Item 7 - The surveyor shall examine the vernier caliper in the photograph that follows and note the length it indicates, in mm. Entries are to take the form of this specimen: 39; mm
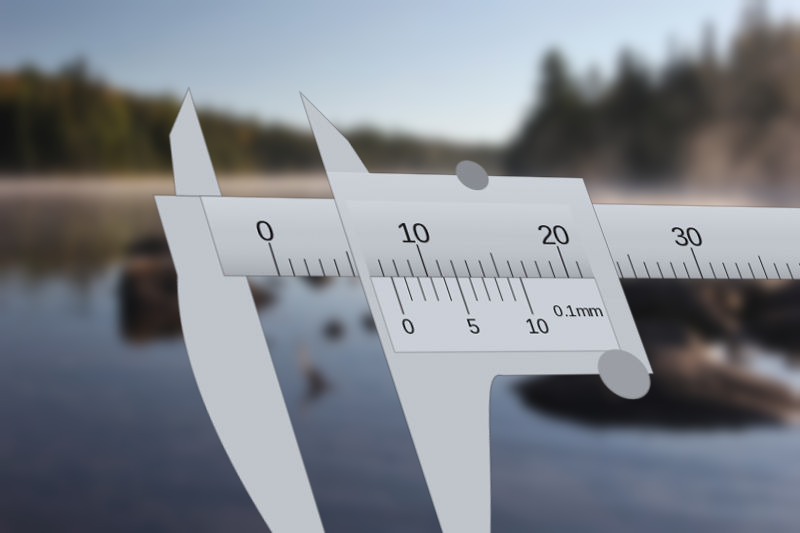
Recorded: 7.5; mm
